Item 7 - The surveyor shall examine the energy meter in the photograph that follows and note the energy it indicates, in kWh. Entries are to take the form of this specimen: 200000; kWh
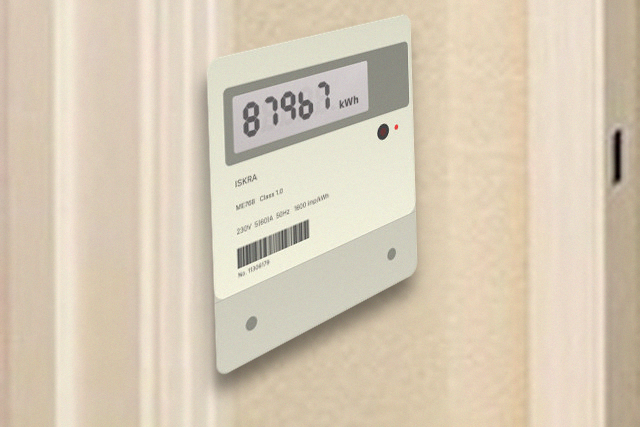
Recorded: 87967; kWh
